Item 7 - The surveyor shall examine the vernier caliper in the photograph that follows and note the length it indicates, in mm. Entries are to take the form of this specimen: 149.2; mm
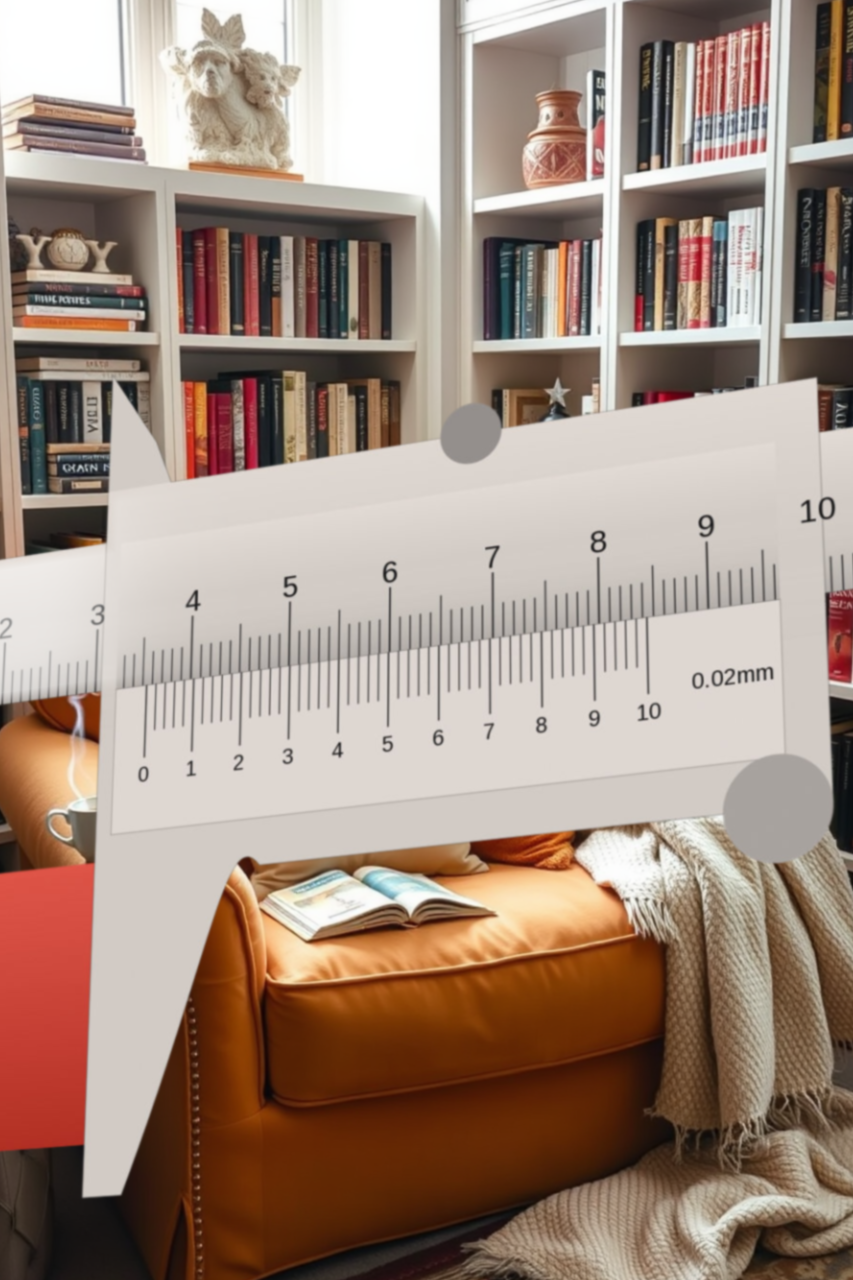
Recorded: 35.4; mm
